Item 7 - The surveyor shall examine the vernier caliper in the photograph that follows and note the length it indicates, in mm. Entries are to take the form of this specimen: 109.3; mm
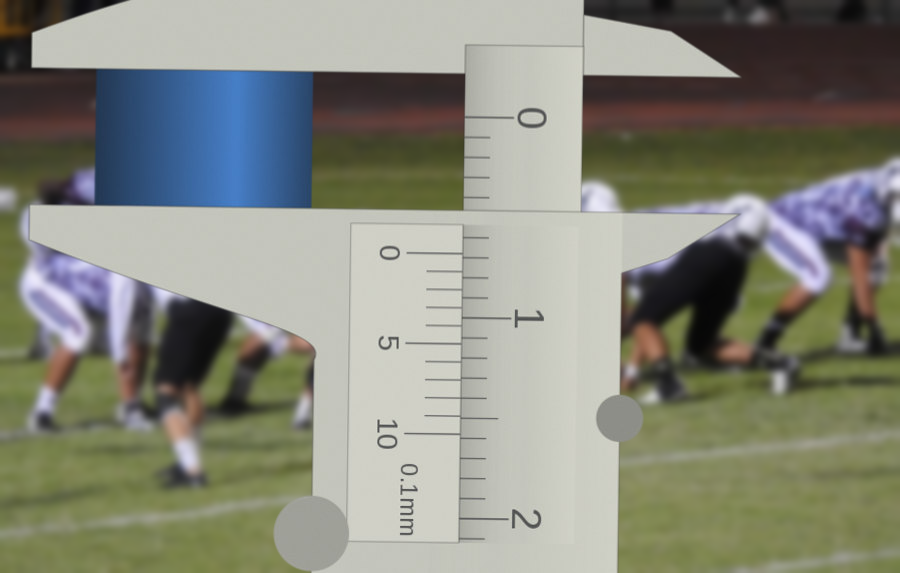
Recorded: 6.8; mm
